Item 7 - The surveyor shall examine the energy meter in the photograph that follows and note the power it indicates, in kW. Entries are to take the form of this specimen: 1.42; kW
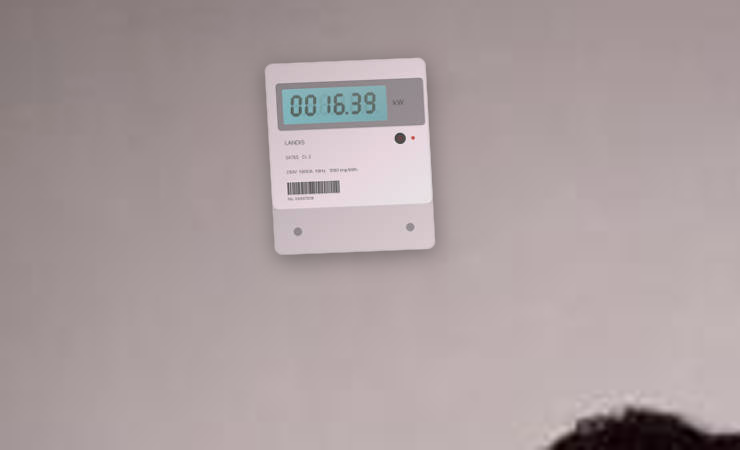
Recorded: 16.39; kW
